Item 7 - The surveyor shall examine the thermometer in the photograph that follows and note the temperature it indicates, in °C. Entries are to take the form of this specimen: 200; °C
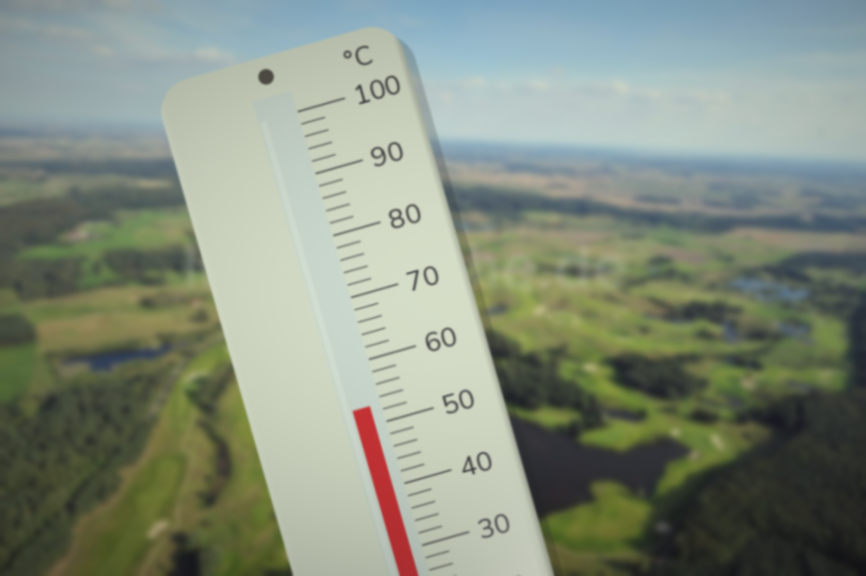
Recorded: 53; °C
